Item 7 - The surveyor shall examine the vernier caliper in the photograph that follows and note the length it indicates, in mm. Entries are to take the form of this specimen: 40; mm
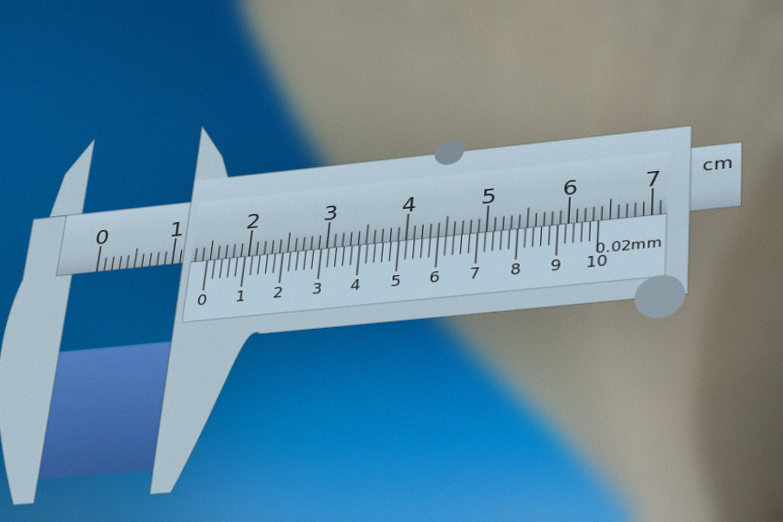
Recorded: 14.6; mm
